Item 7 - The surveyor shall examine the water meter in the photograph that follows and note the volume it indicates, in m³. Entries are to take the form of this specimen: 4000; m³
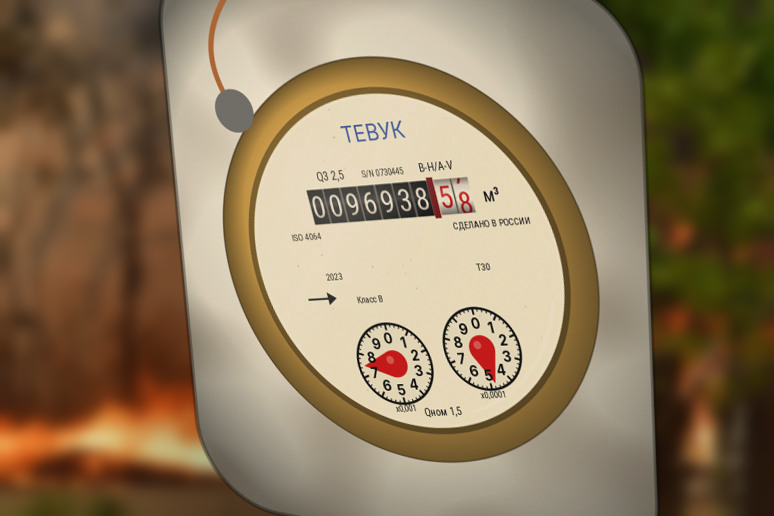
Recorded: 96938.5774; m³
